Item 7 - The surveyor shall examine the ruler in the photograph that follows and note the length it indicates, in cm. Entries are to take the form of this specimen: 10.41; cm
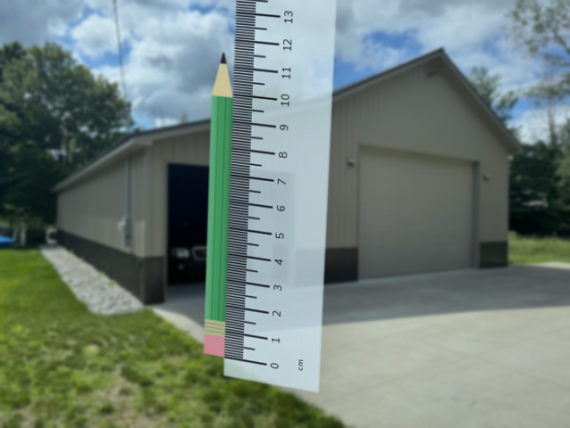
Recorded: 11.5; cm
